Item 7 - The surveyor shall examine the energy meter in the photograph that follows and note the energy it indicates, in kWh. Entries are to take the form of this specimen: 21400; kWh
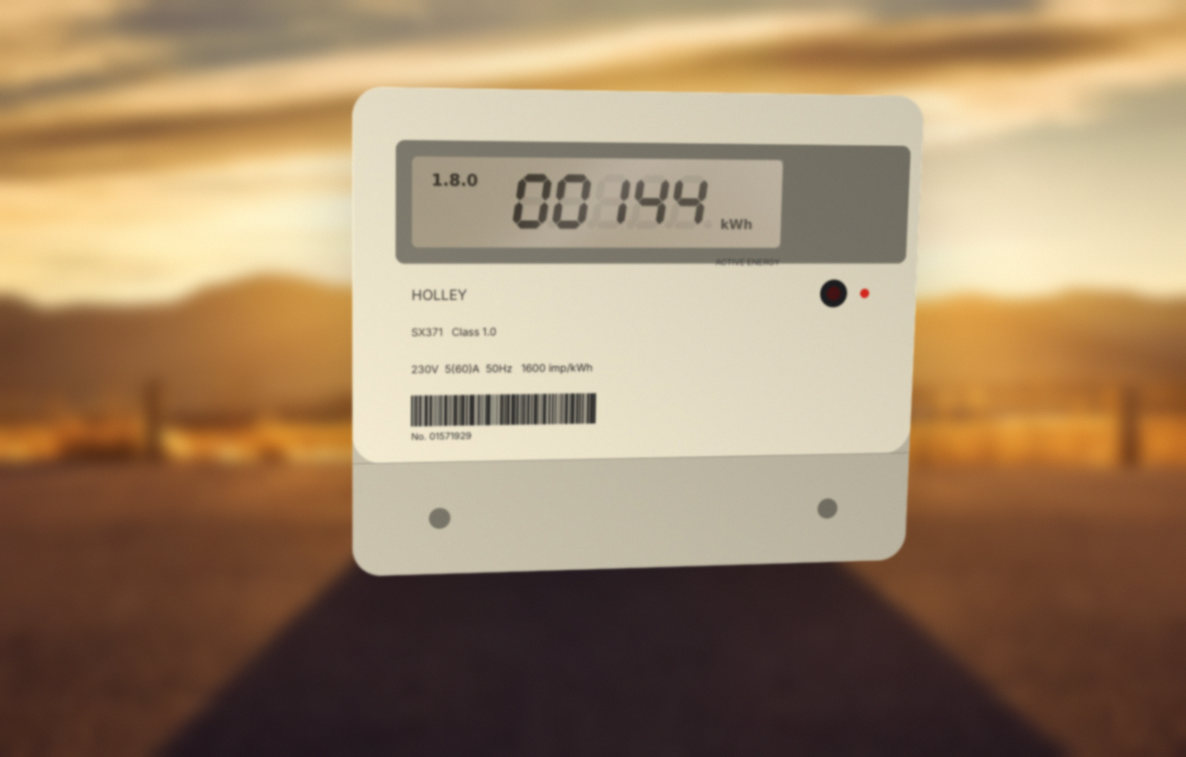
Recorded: 144; kWh
